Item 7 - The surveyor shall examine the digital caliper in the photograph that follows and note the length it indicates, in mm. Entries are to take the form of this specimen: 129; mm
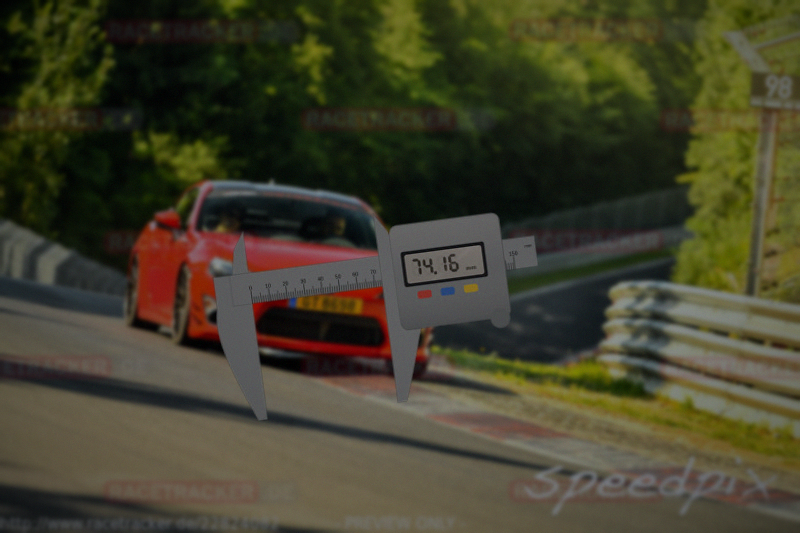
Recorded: 74.16; mm
